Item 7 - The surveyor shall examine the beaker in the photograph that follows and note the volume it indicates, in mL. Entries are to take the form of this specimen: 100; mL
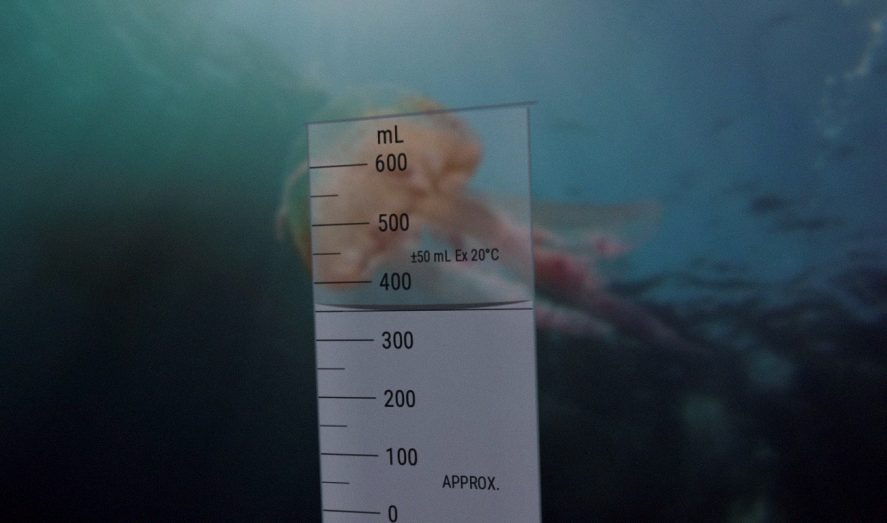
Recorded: 350; mL
